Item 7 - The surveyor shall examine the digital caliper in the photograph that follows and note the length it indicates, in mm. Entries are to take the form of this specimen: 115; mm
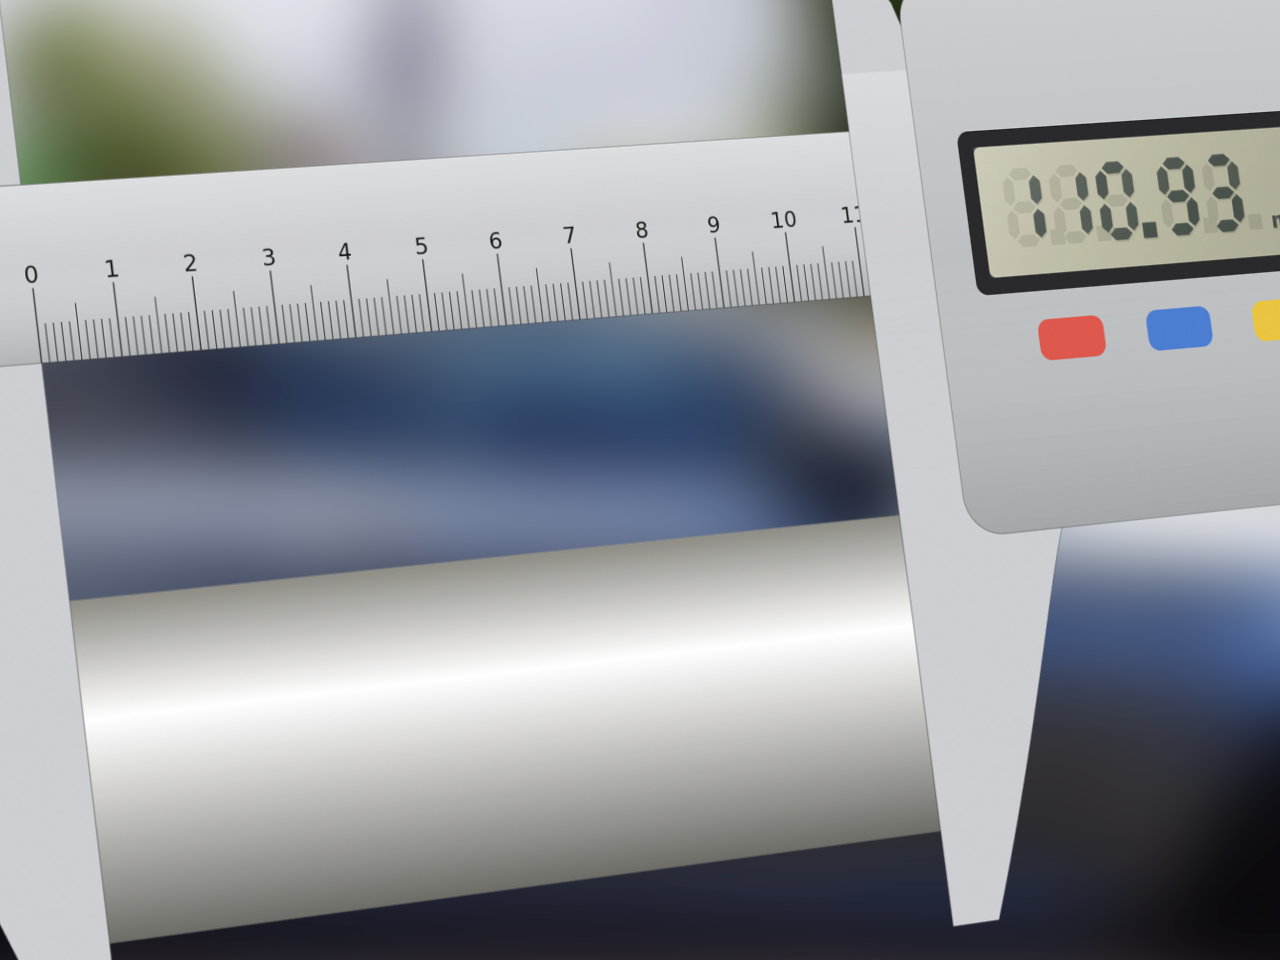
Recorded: 110.93; mm
